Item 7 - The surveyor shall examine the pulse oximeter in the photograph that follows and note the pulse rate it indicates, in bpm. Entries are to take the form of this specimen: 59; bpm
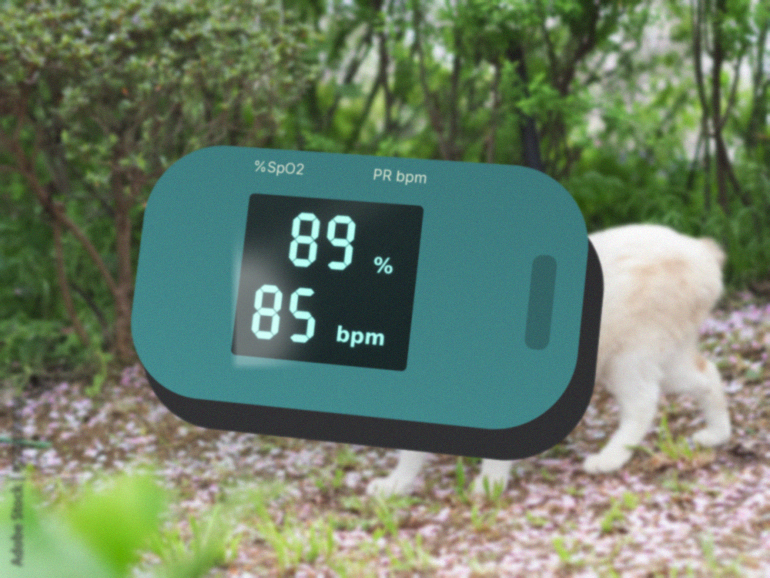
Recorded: 85; bpm
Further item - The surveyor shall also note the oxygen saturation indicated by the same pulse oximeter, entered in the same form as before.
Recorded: 89; %
